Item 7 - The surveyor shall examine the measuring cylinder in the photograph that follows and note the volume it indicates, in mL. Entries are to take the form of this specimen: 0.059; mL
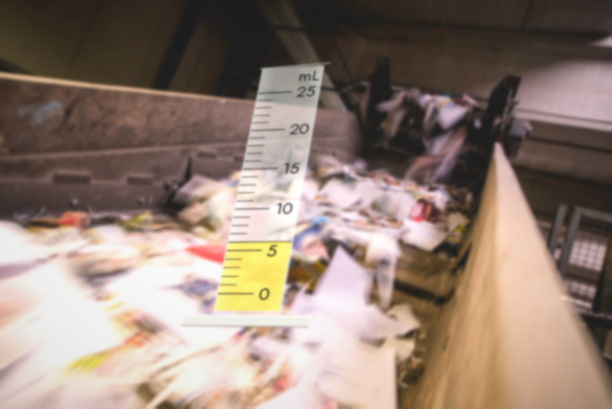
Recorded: 6; mL
